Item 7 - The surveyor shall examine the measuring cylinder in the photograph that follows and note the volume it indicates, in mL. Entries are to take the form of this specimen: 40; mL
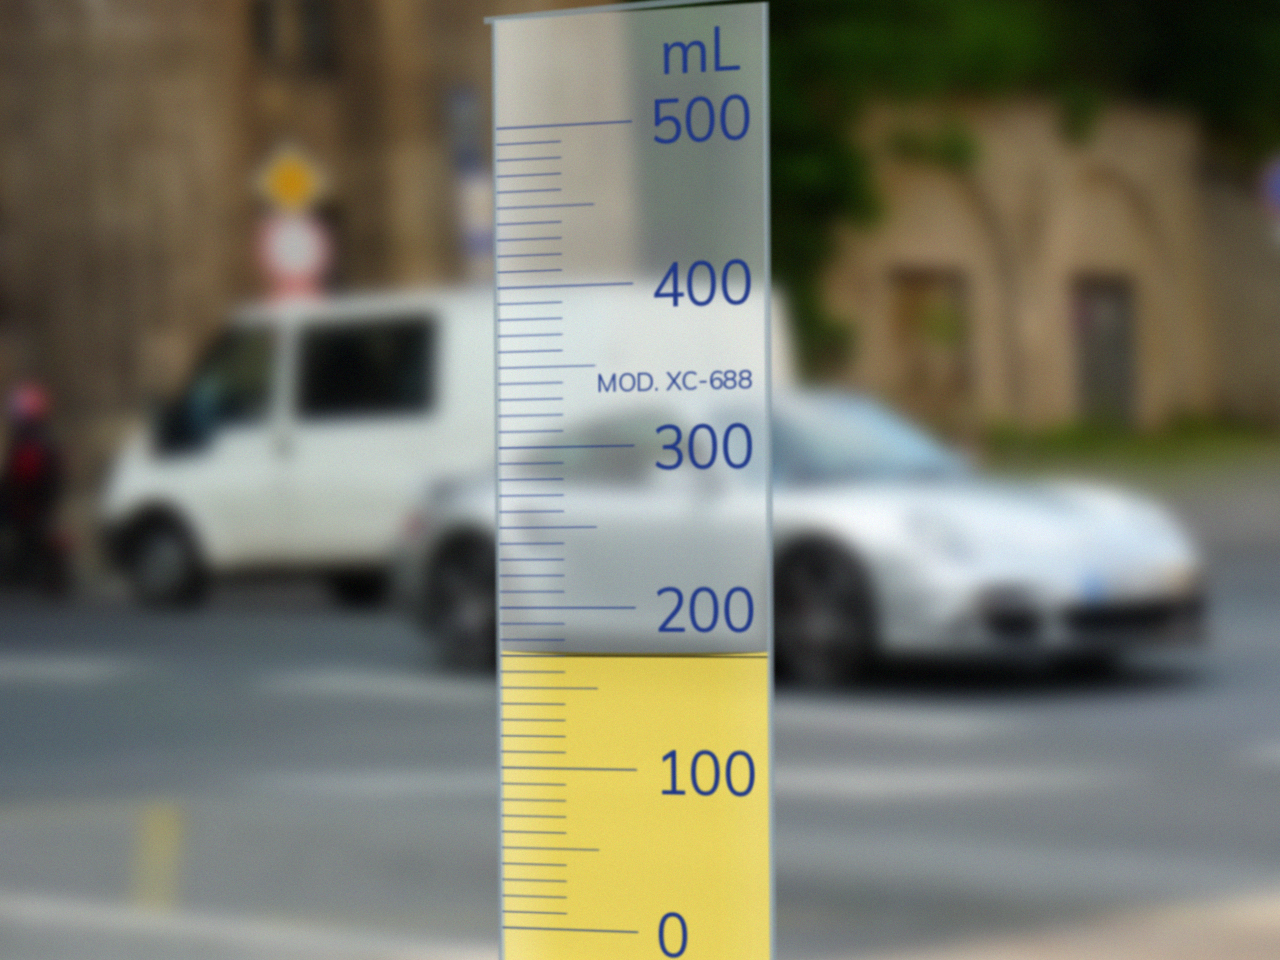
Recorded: 170; mL
